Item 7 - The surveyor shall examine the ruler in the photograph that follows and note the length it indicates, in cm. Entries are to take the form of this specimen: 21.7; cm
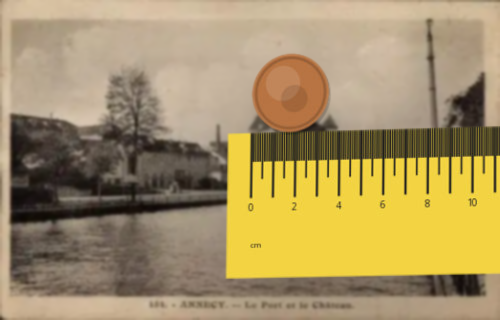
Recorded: 3.5; cm
